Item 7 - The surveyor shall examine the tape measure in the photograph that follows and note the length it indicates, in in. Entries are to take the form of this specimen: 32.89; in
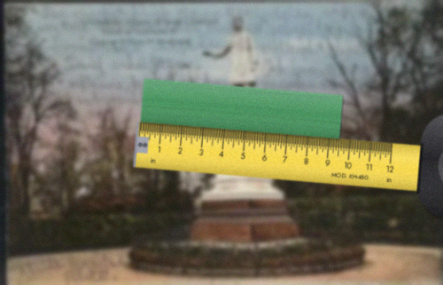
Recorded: 9.5; in
